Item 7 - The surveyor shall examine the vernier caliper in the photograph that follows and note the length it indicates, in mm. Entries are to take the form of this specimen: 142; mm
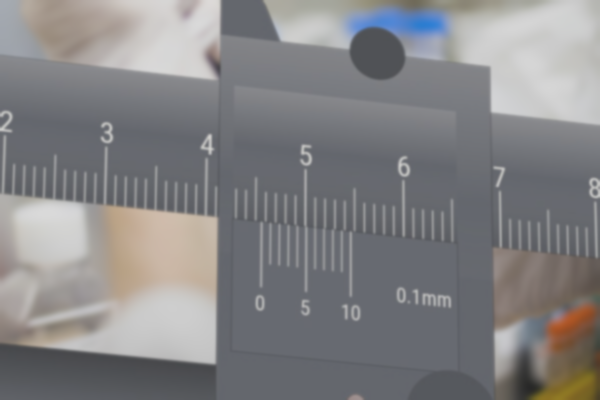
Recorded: 45.6; mm
